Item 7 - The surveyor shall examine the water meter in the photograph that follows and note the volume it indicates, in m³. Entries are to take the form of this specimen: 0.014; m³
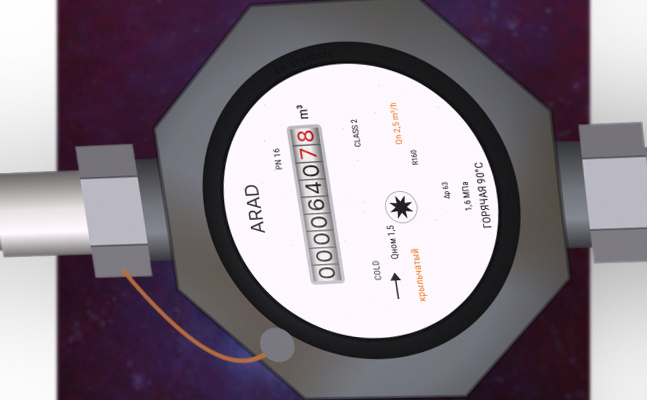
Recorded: 640.78; m³
